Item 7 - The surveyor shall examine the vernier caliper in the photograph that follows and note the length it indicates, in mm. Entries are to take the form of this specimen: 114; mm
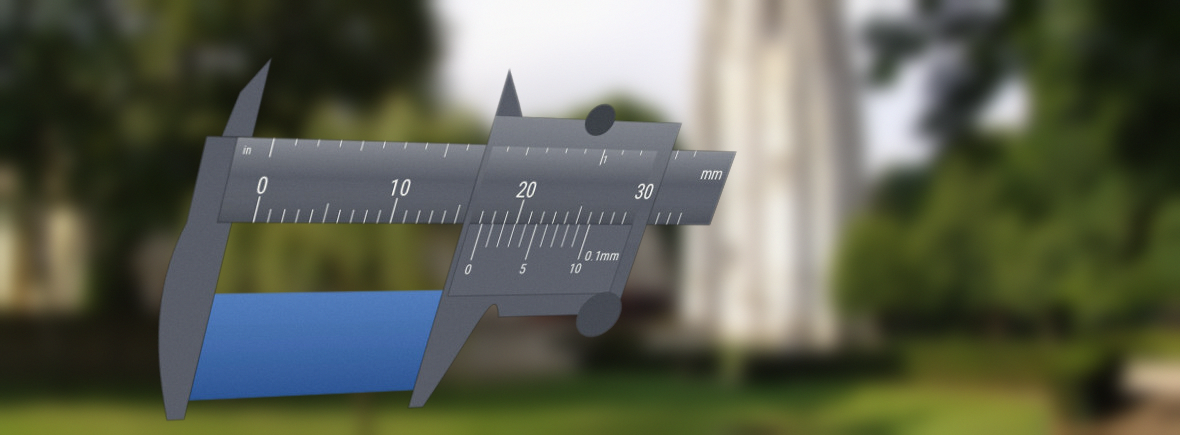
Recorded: 17.2; mm
